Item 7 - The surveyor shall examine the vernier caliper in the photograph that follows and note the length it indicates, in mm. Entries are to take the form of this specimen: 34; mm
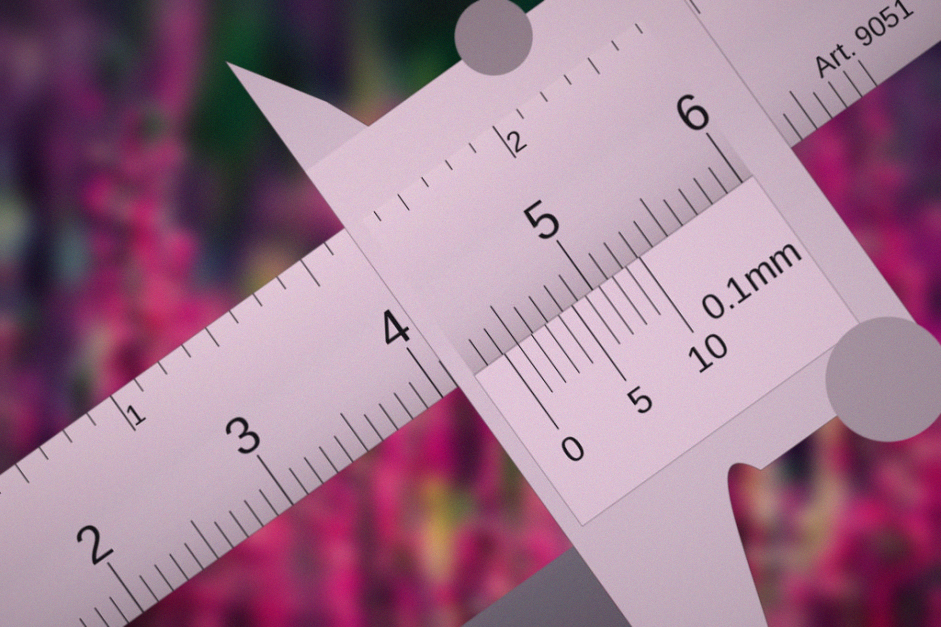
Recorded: 44.1; mm
